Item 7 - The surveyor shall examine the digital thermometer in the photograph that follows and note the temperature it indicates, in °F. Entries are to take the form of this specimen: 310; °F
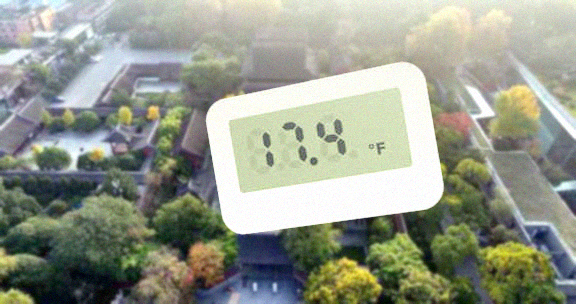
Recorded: 17.4; °F
